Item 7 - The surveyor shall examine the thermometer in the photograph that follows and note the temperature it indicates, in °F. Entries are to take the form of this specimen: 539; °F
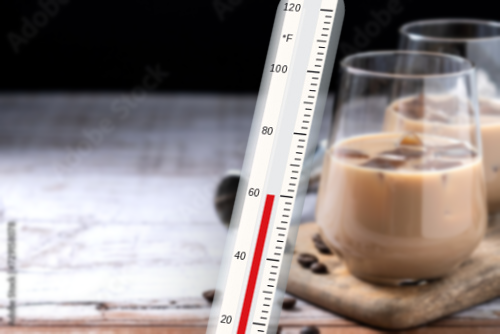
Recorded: 60; °F
